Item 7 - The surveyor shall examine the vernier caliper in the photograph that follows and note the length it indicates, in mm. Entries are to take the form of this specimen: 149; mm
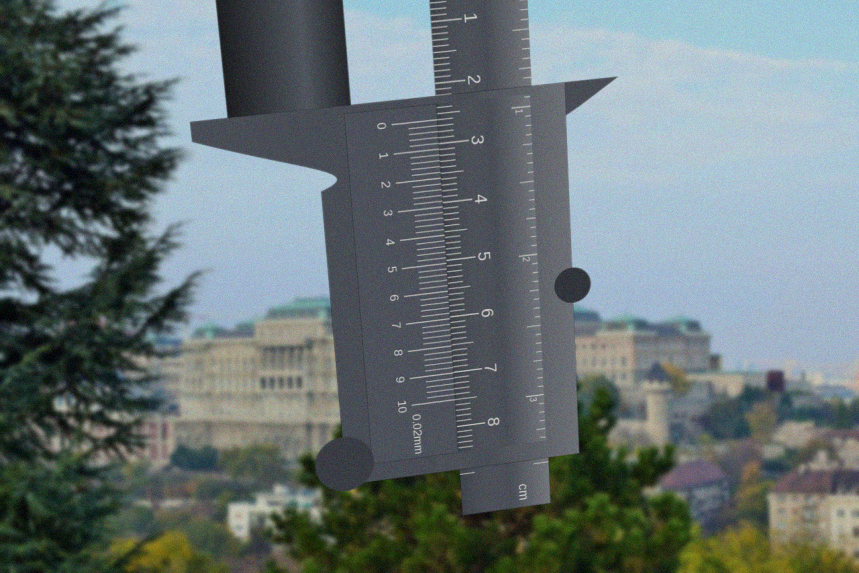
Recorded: 26.0; mm
